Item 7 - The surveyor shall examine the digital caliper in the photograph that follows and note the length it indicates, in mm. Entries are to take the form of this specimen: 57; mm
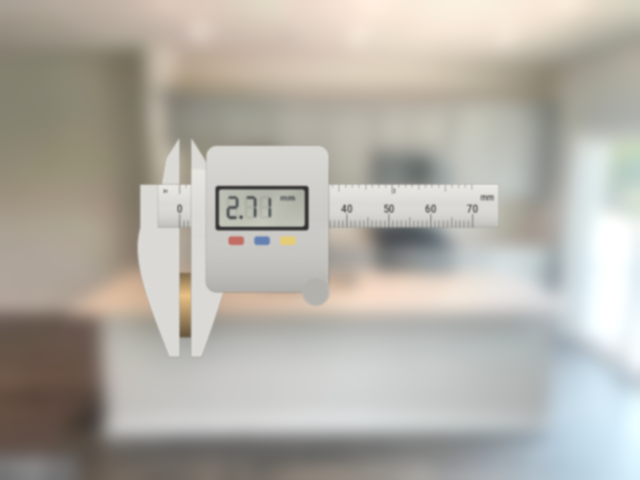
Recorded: 2.71; mm
